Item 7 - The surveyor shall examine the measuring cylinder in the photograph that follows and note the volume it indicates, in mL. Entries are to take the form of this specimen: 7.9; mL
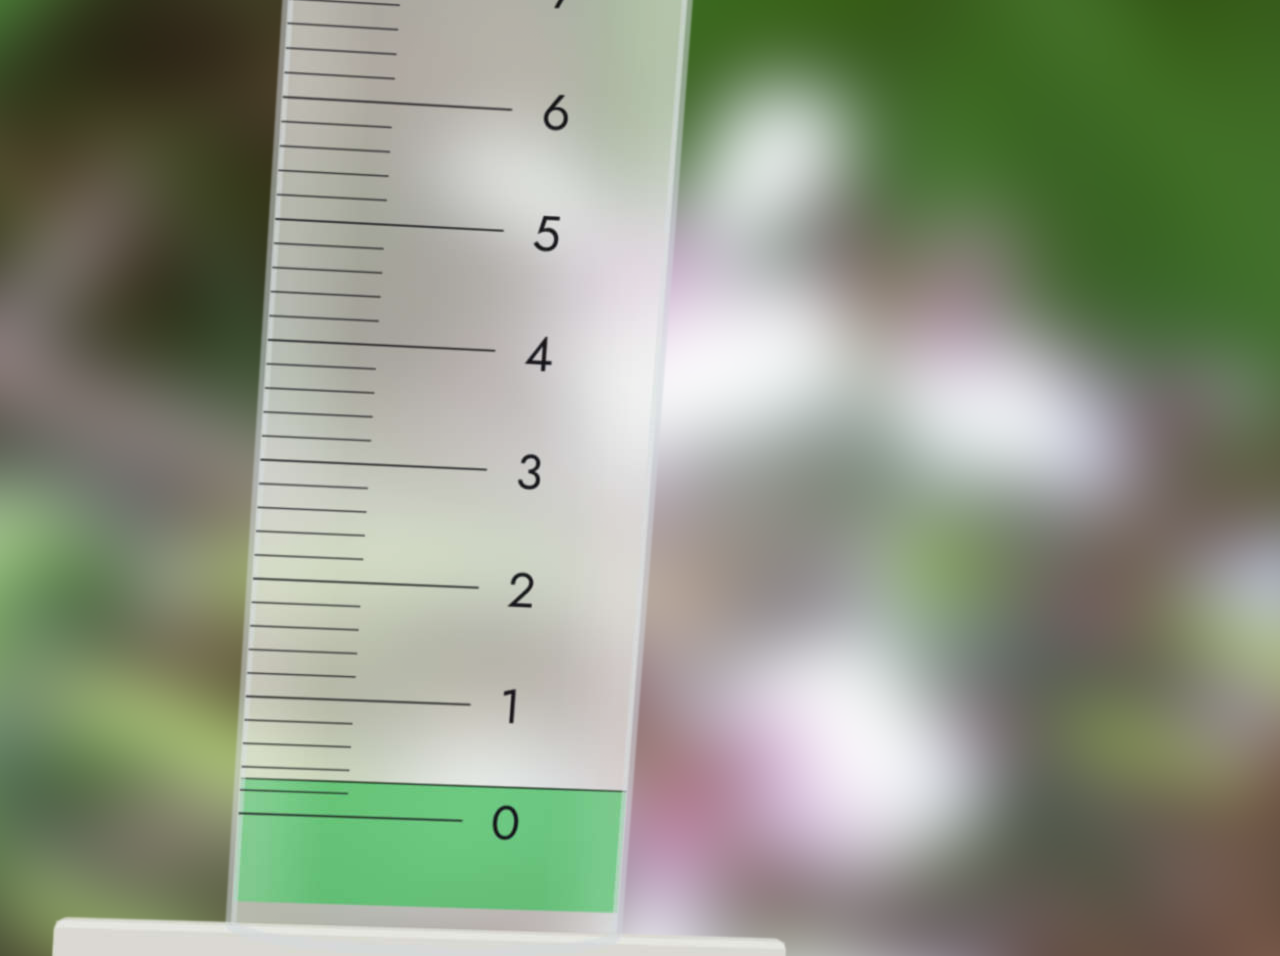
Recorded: 0.3; mL
